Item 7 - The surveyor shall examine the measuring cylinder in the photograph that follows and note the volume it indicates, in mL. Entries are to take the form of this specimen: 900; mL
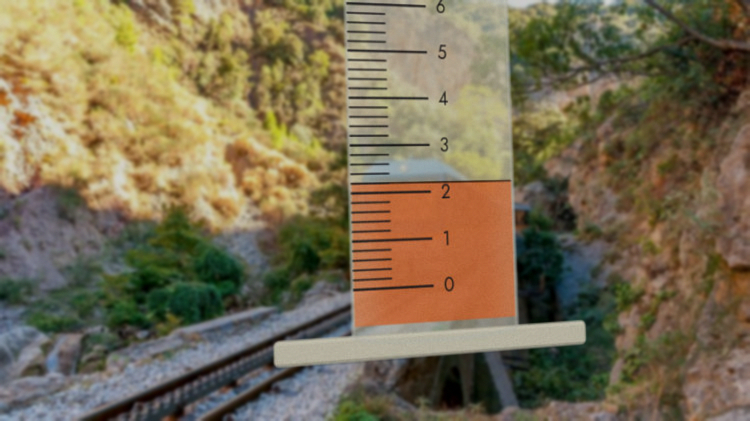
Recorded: 2.2; mL
